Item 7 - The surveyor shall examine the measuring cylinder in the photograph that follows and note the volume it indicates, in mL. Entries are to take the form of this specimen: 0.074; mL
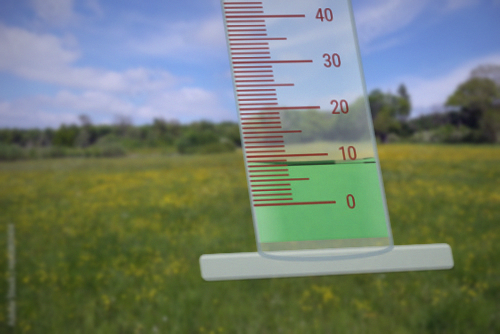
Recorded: 8; mL
